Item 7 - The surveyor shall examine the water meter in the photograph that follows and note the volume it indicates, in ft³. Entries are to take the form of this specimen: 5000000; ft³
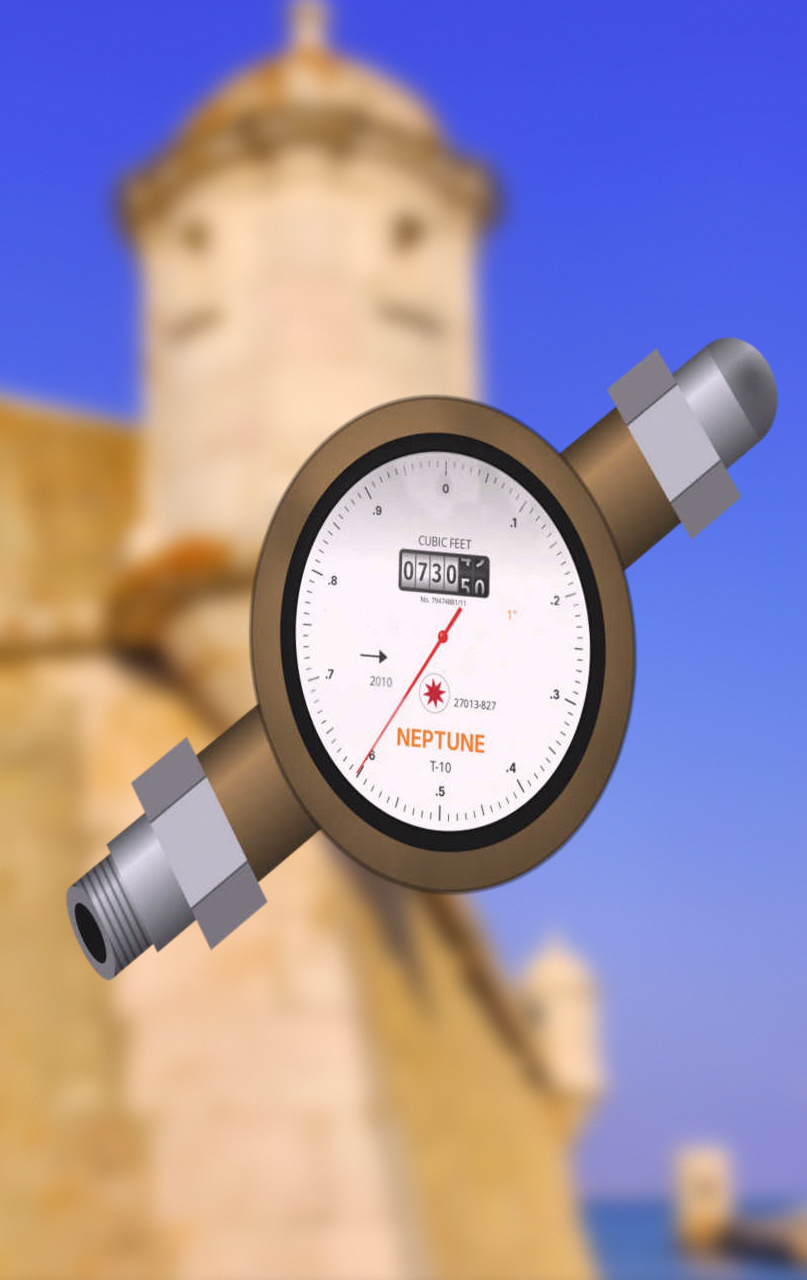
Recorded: 73049.60; ft³
